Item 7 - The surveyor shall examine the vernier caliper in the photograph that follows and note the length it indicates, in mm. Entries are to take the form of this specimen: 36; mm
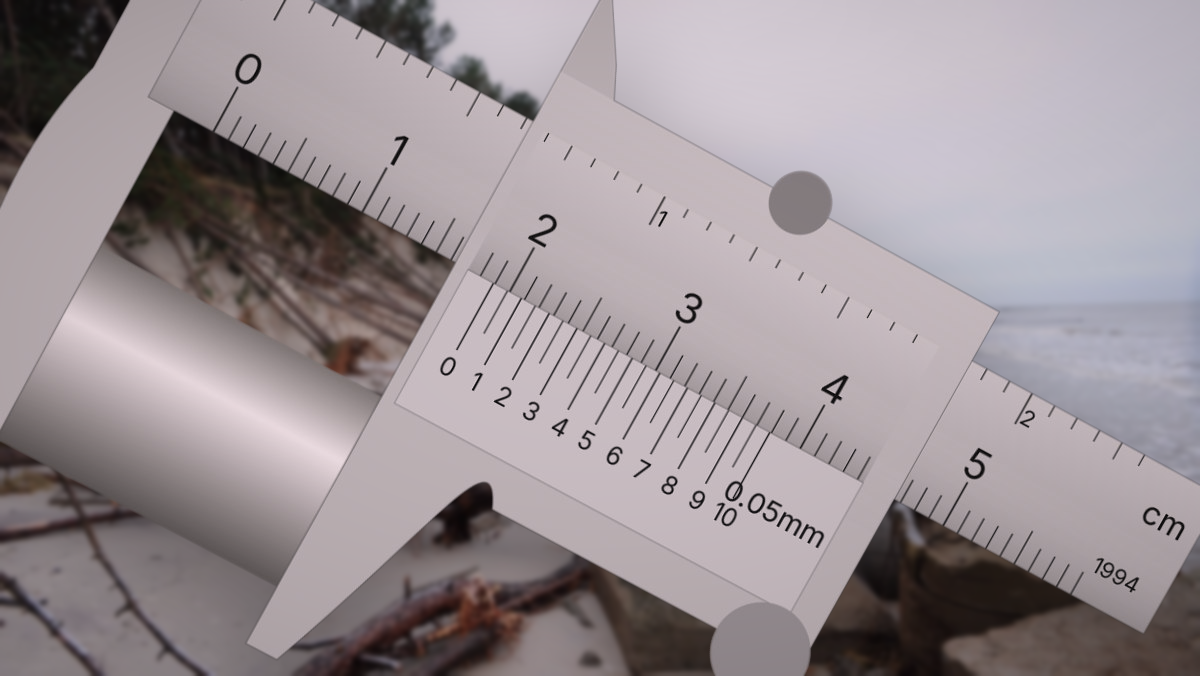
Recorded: 18.9; mm
